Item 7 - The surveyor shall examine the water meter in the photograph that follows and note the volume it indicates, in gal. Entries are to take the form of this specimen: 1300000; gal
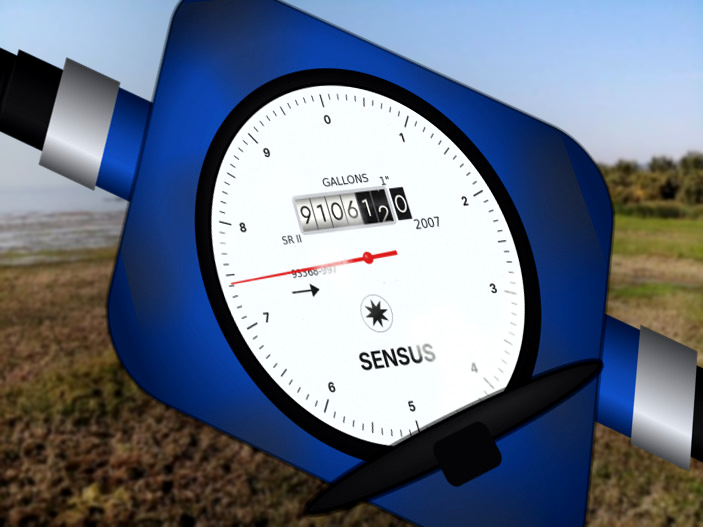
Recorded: 9106117.4; gal
